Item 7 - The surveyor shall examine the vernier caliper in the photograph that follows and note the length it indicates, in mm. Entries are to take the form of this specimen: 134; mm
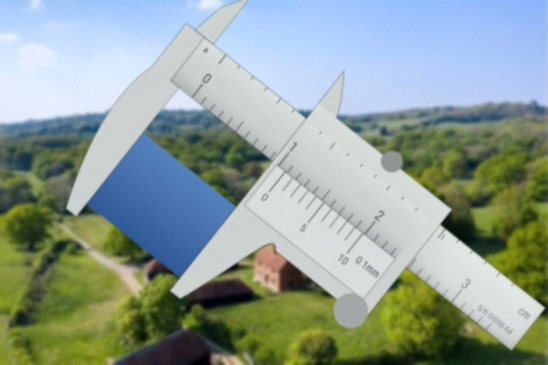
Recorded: 10.8; mm
